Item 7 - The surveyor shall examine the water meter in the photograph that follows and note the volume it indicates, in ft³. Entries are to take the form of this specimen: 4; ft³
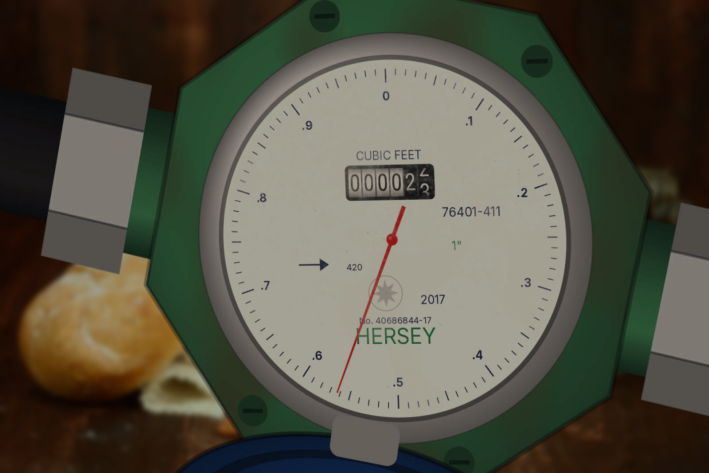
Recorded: 22.56; ft³
